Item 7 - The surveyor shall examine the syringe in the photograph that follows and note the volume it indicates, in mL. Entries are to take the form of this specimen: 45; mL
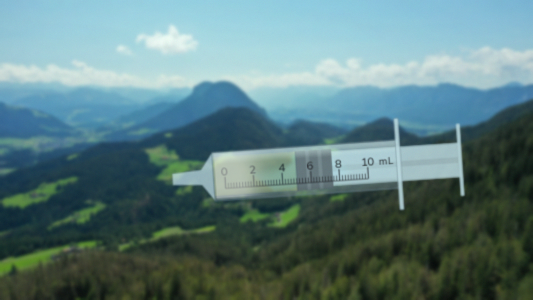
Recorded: 5; mL
